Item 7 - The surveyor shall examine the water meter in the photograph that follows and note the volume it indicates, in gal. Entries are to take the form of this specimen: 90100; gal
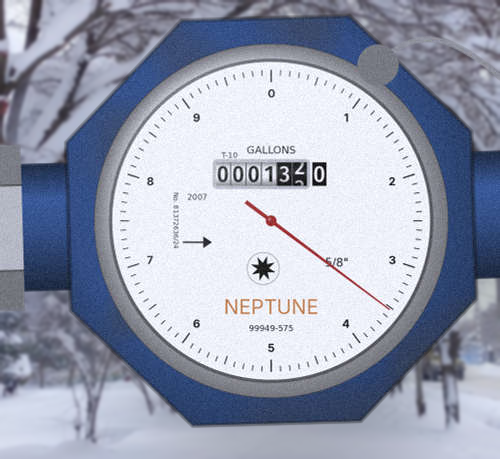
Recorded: 1323.5; gal
